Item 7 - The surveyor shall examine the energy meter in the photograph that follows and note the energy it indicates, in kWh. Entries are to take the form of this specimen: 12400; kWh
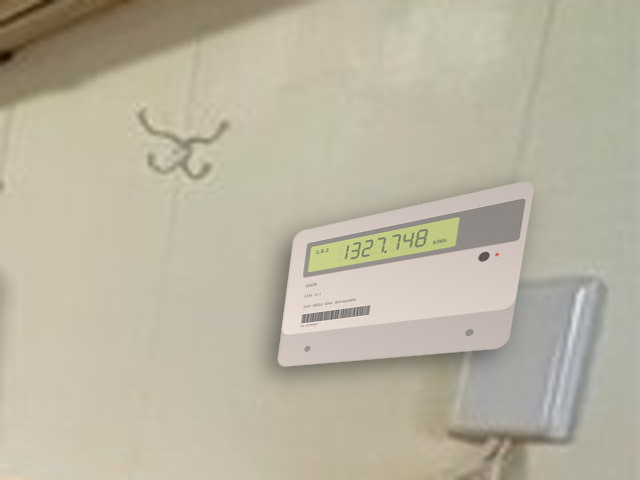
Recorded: 1327.748; kWh
